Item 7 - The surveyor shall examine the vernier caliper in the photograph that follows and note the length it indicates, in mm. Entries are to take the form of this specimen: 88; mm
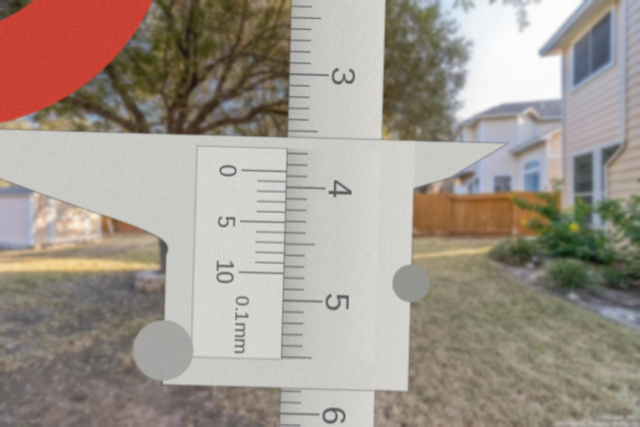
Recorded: 38.6; mm
